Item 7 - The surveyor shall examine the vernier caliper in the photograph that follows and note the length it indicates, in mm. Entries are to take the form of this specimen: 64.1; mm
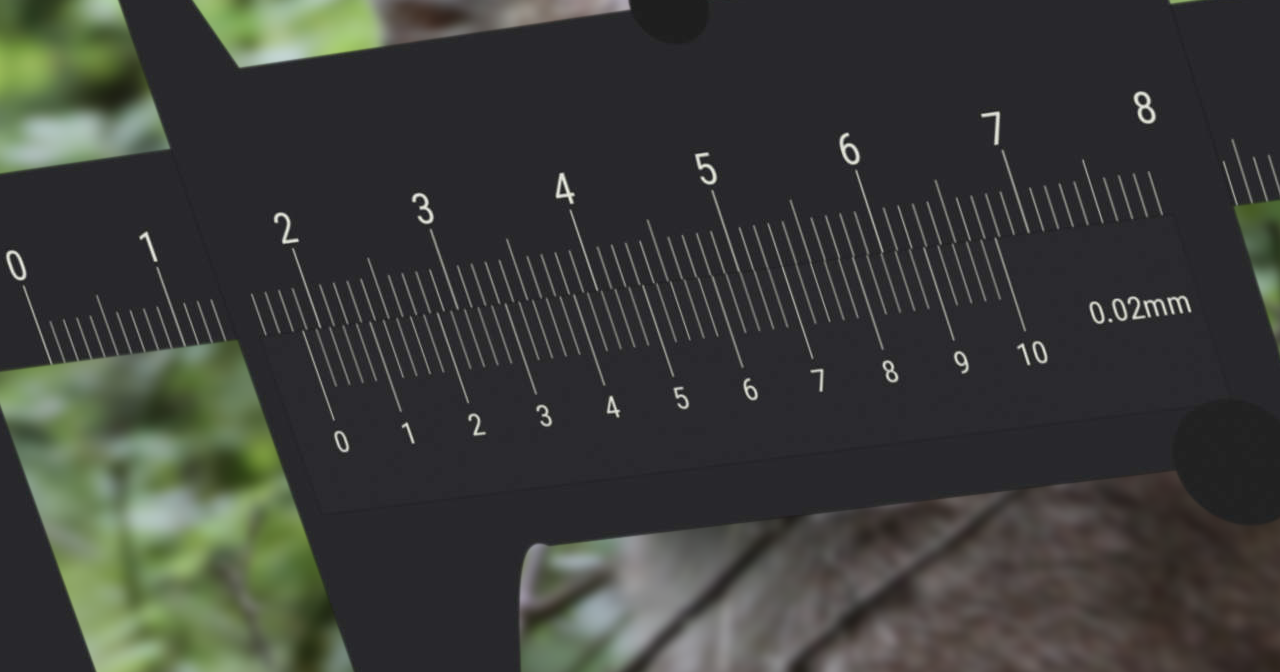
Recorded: 18.7; mm
